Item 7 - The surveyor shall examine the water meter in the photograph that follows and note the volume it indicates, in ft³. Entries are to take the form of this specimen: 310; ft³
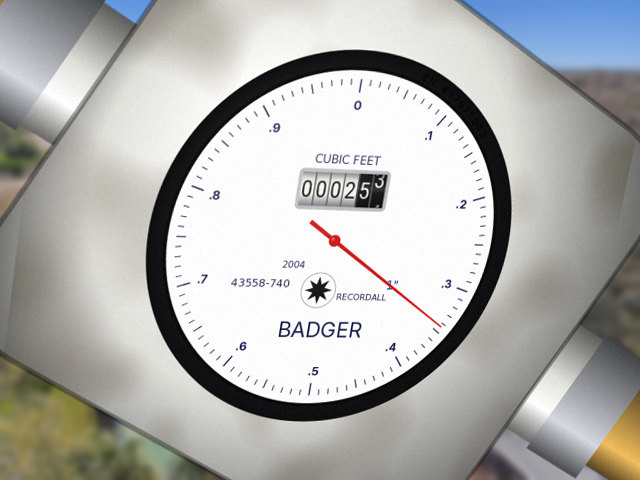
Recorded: 253.34; ft³
